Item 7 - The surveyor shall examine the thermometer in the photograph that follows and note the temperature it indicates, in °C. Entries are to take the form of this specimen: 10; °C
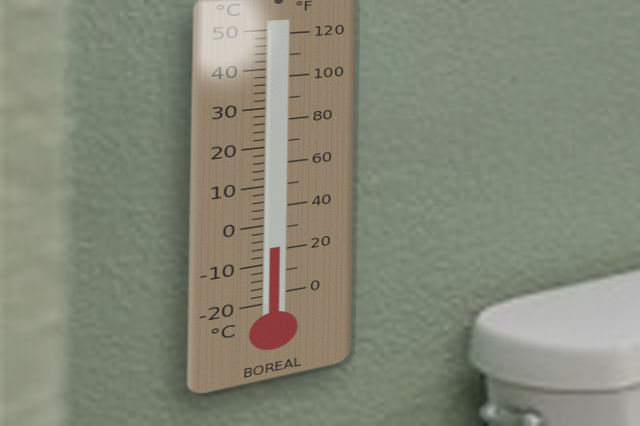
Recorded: -6; °C
